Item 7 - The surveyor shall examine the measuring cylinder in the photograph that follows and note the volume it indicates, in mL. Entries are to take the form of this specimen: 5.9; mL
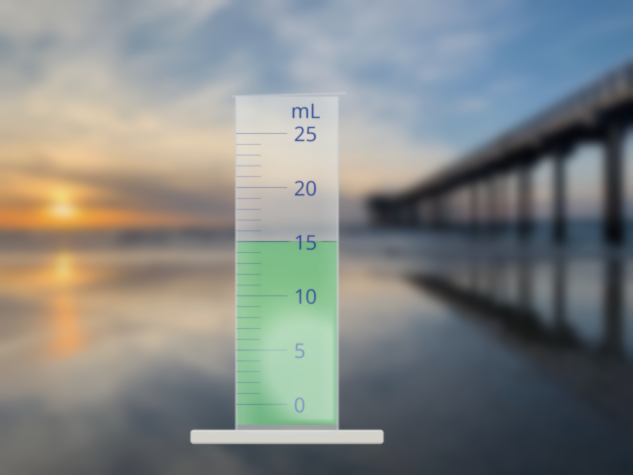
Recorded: 15; mL
